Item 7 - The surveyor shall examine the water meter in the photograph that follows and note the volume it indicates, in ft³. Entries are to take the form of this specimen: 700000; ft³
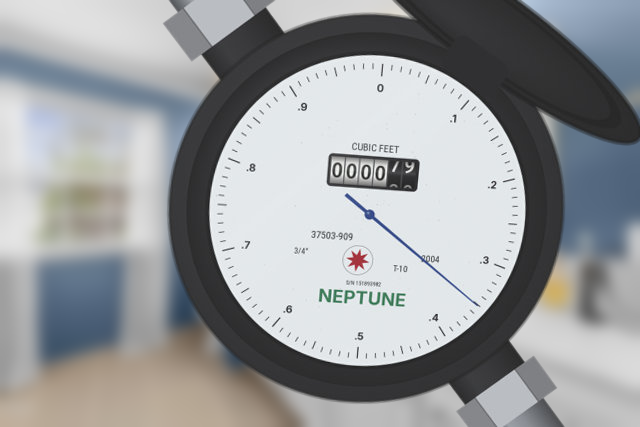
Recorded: 79.35; ft³
